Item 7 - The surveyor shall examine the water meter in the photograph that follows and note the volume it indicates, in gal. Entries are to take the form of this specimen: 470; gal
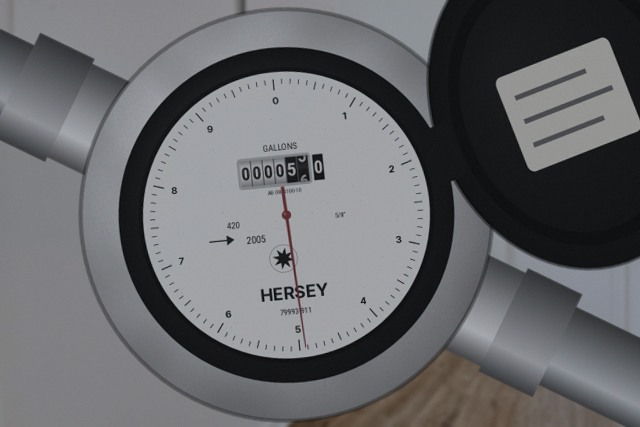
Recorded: 554.9; gal
